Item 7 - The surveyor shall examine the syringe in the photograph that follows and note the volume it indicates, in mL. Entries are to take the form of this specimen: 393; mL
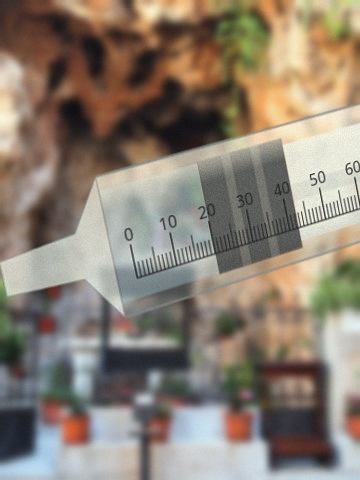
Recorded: 20; mL
